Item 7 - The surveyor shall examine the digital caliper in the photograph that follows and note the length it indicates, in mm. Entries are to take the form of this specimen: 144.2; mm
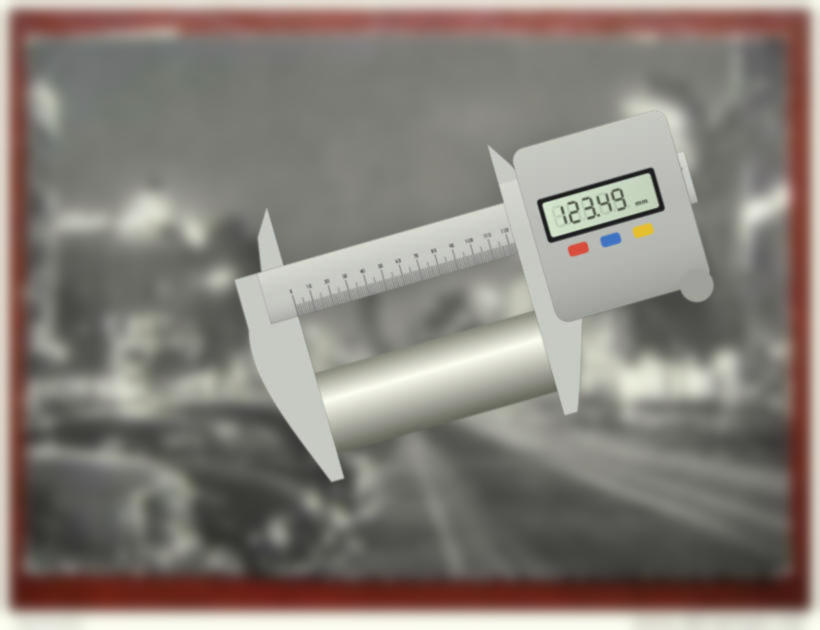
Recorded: 123.49; mm
